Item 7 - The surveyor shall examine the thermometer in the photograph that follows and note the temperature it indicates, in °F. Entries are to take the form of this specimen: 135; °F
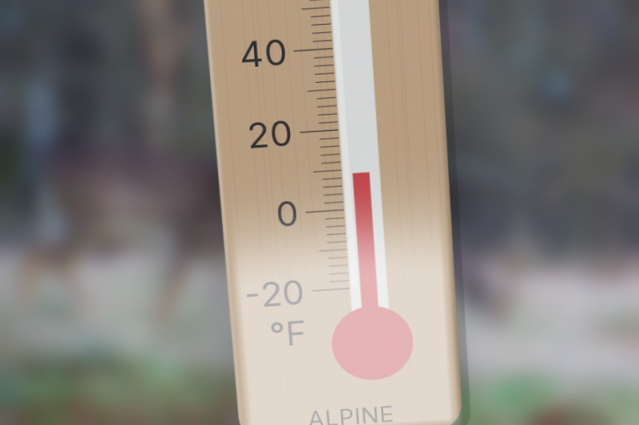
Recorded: 9; °F
